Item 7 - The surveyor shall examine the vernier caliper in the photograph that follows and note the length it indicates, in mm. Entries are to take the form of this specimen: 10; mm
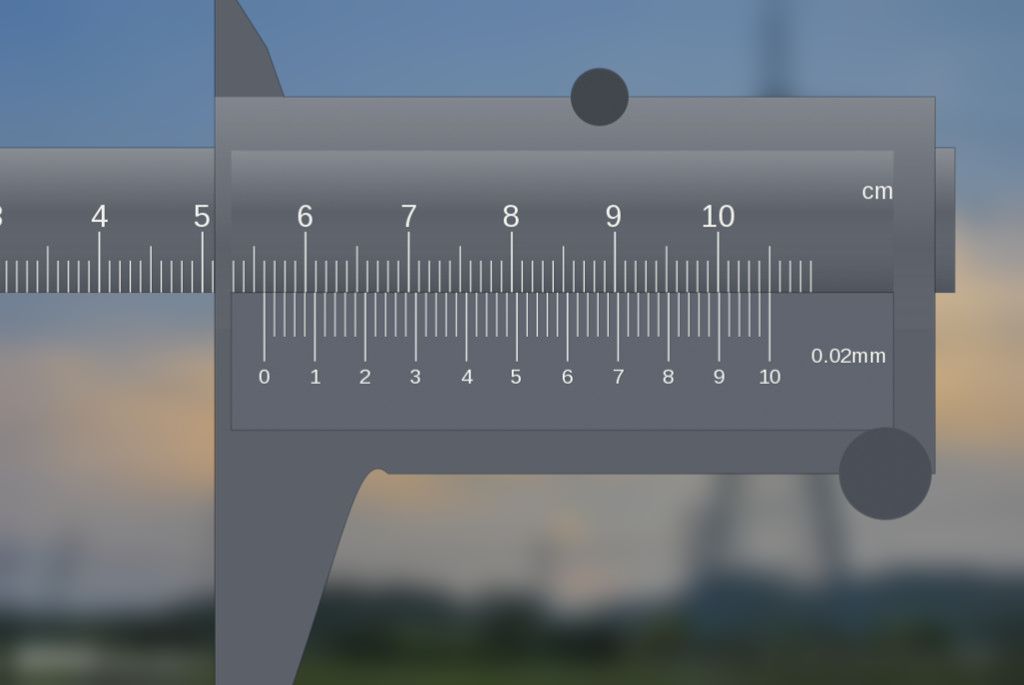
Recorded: 56.0; mm
